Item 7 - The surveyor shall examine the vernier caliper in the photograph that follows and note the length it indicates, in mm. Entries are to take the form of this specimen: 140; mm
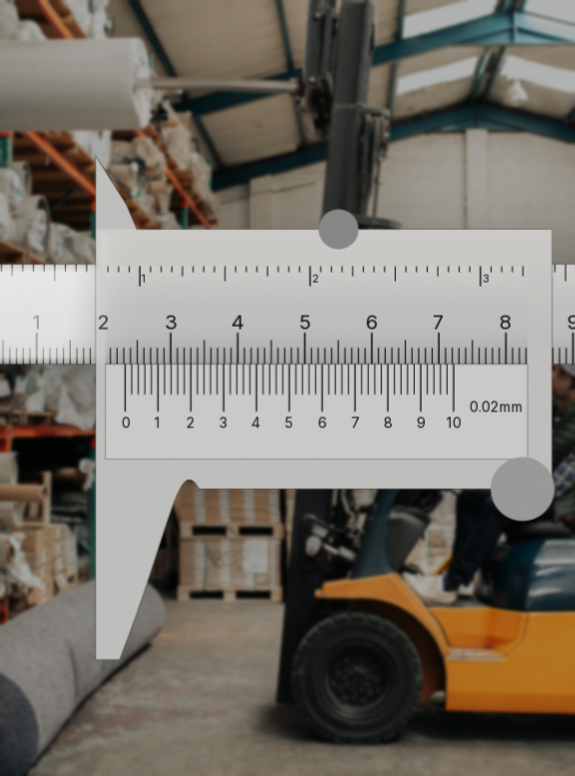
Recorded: 23.2; mm
